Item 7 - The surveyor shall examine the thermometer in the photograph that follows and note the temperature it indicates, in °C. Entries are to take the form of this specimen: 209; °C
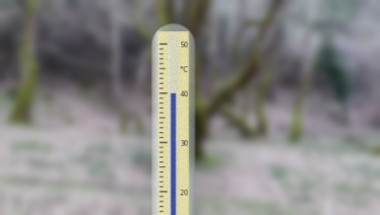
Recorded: 40; °C
